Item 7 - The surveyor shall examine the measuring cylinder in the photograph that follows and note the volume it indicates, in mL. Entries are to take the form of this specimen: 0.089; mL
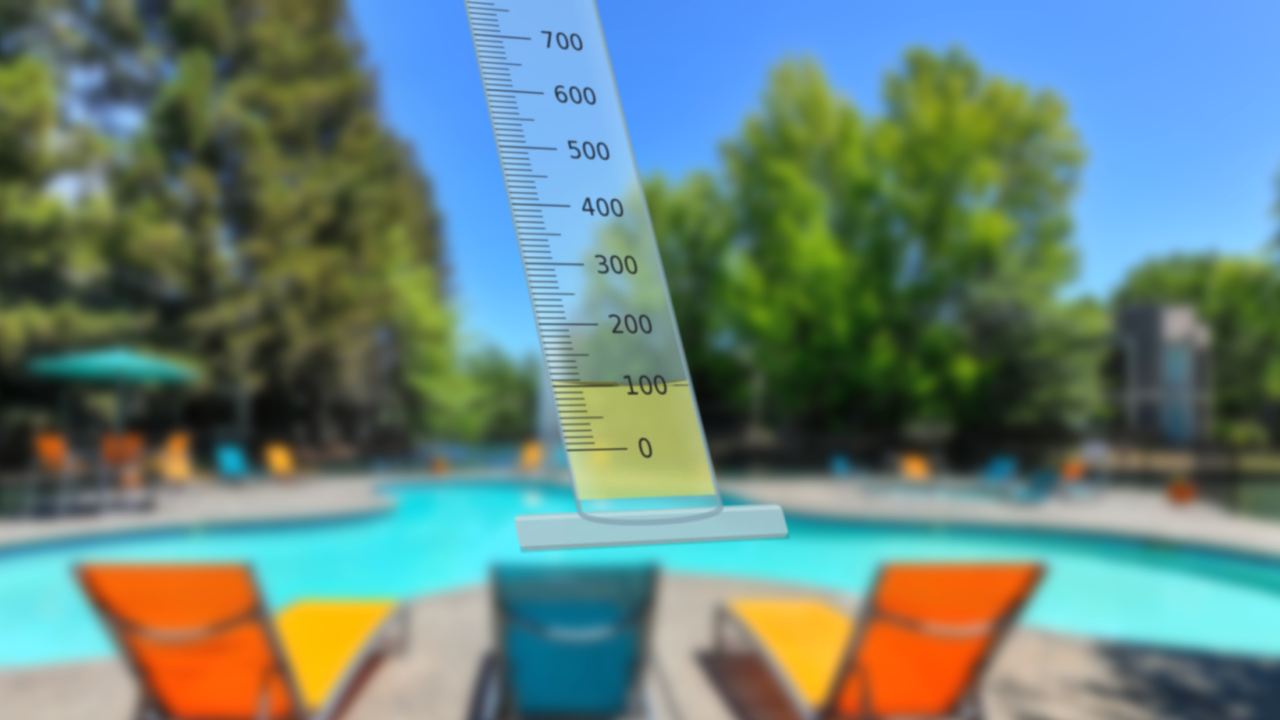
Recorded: 100; mL
